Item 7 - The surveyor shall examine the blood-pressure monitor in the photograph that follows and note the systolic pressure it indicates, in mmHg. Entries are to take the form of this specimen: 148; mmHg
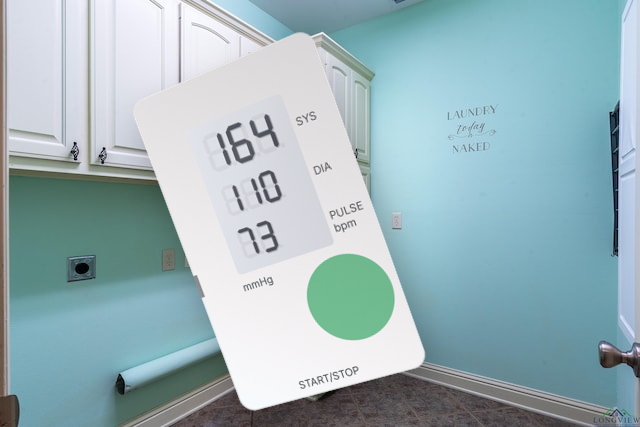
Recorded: 164; mmHg
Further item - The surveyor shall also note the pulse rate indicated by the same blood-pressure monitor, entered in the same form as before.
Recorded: 73; bpm
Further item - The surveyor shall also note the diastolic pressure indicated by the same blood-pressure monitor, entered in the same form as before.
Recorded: 110; mmHg
